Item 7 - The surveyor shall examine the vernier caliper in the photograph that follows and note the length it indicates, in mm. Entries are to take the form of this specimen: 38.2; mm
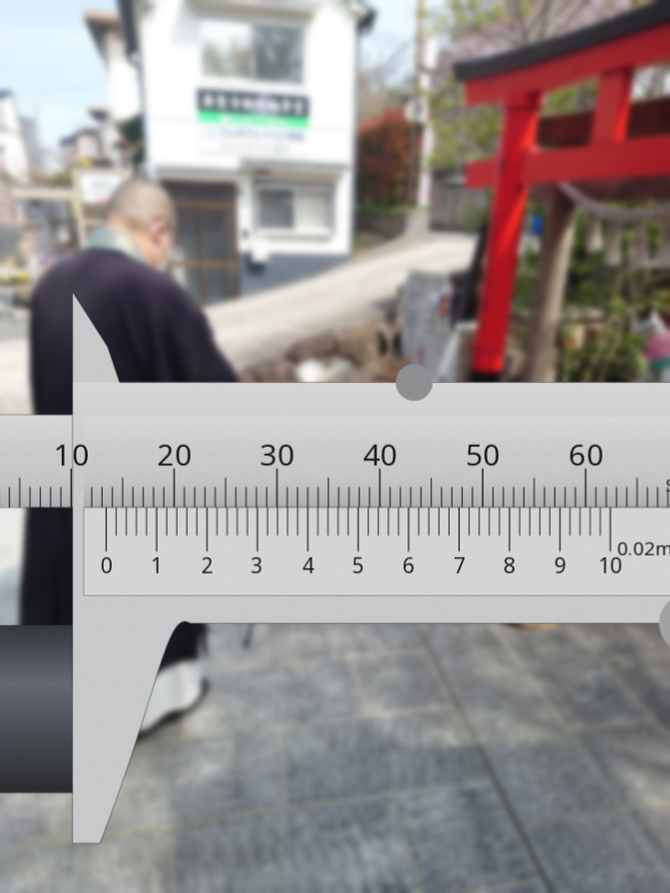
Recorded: 13.4; mm
